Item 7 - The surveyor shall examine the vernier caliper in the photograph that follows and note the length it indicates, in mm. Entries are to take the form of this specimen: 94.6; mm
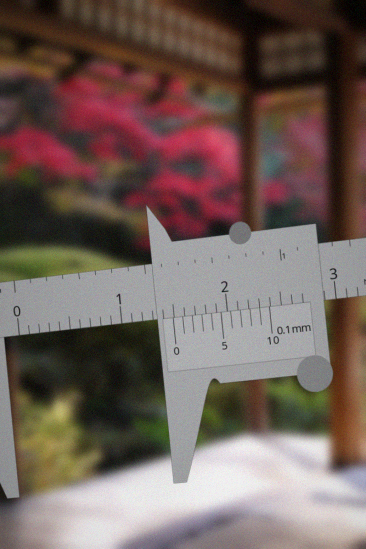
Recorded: 14.9; mm
